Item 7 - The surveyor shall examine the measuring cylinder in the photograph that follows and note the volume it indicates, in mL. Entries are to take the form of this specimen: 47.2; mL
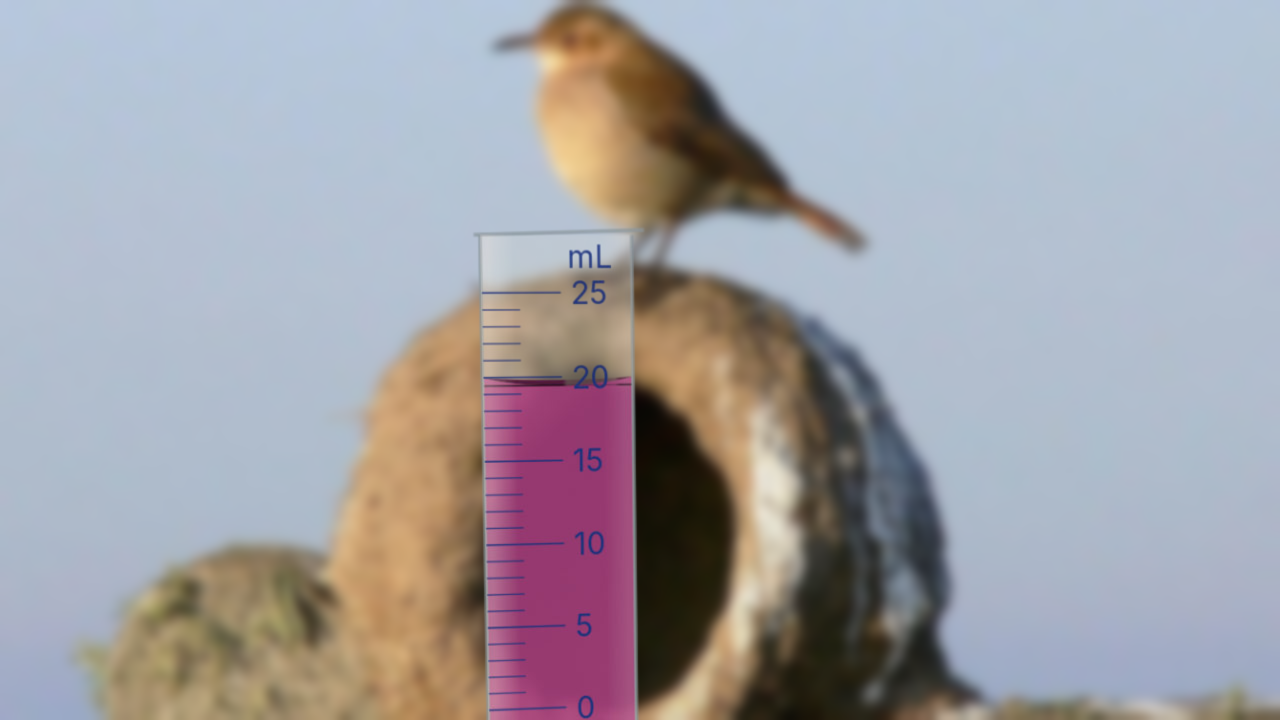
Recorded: 19.5; mL
